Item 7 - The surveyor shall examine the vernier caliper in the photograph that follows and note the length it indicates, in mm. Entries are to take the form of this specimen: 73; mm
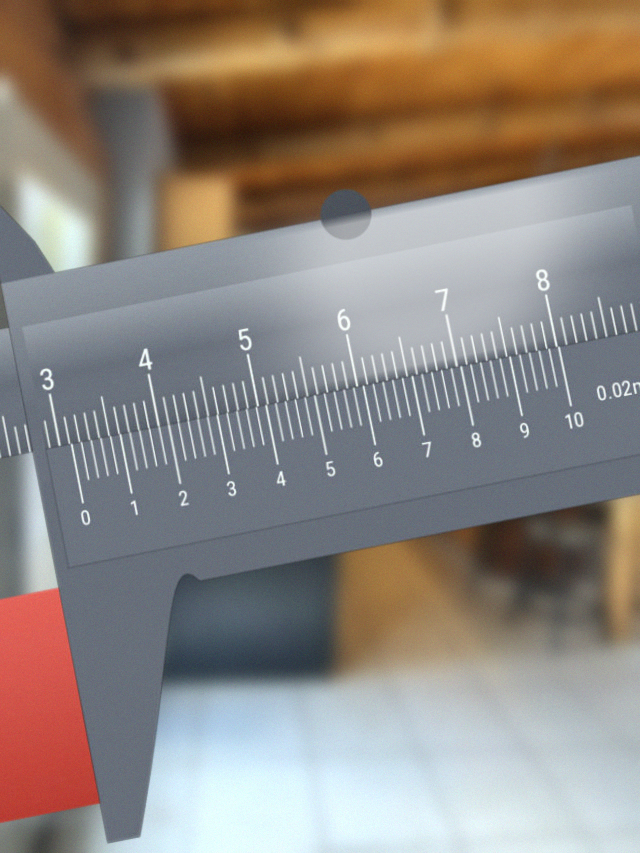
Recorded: 31.2; mm
